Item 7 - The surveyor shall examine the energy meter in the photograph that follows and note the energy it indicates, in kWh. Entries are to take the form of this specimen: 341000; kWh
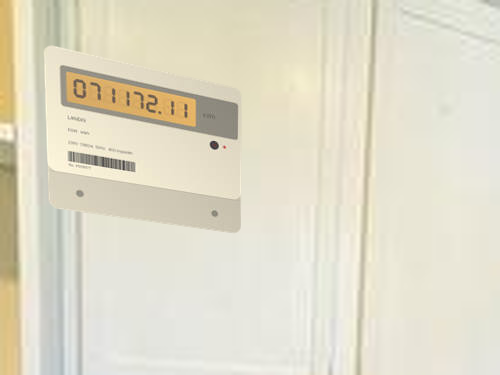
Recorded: 71172.11; kWh
